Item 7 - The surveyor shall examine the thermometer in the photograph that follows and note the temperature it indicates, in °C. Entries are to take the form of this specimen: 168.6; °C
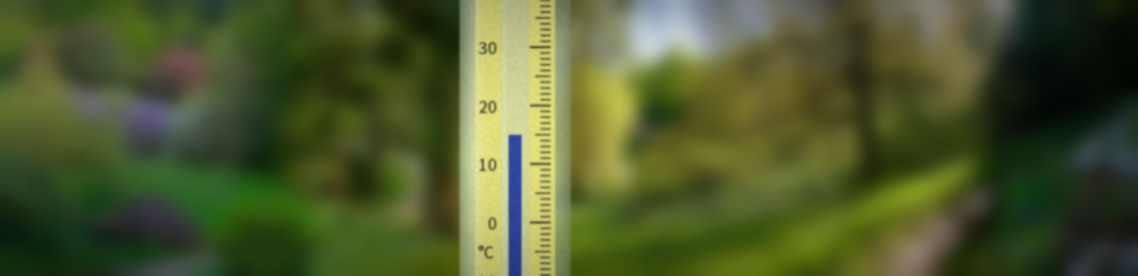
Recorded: 15; °C
